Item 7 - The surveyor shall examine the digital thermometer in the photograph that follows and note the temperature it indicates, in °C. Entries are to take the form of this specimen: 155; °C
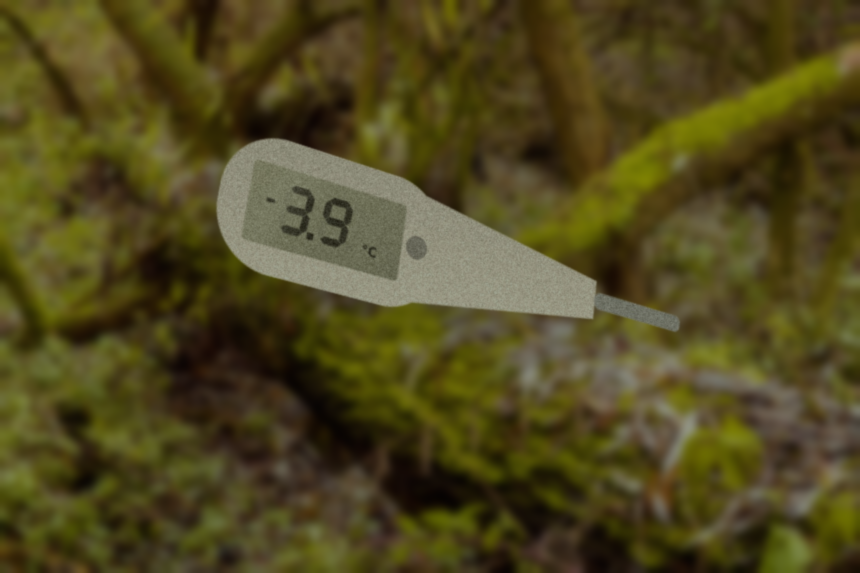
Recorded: -3.9; °C
